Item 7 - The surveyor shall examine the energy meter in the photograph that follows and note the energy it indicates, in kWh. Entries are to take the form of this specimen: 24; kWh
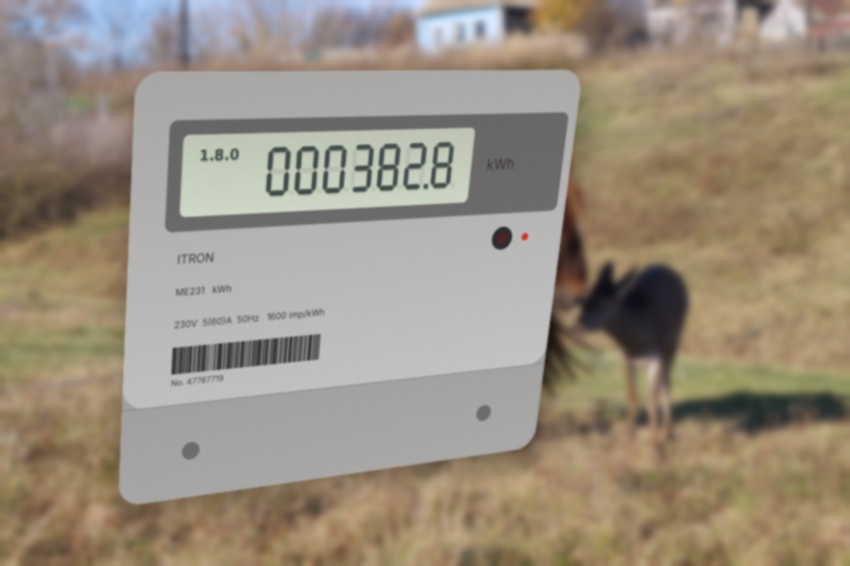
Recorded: 382.8; kWh
